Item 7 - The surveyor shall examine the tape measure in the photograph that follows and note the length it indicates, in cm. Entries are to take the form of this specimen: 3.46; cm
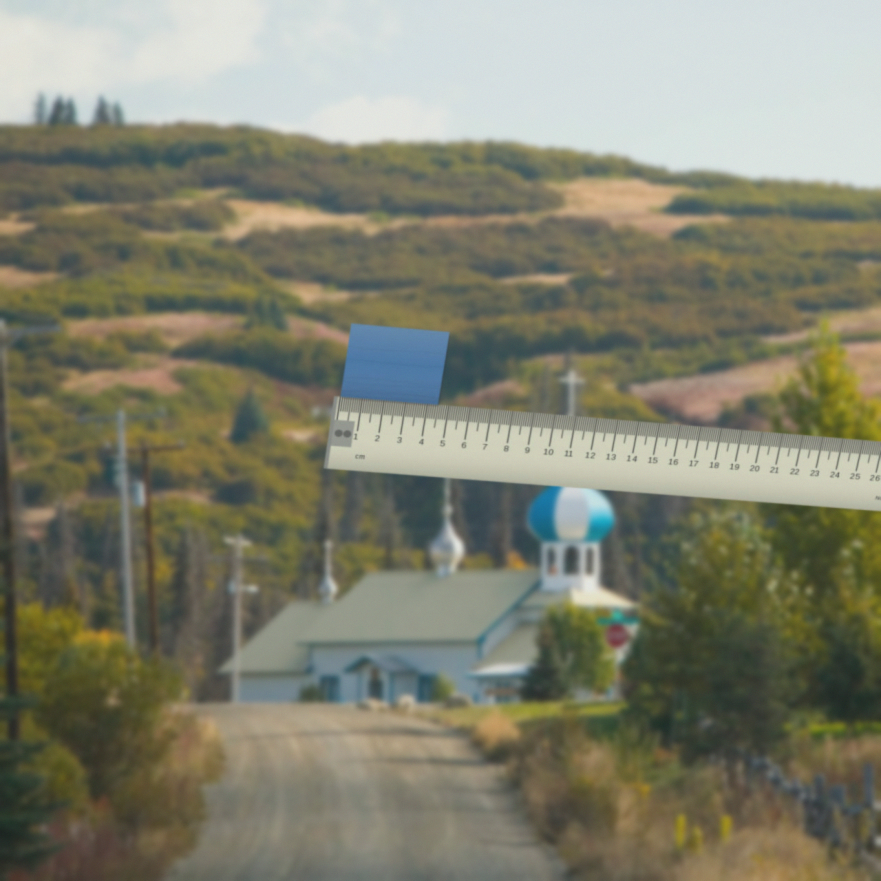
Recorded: 4.5; cm
